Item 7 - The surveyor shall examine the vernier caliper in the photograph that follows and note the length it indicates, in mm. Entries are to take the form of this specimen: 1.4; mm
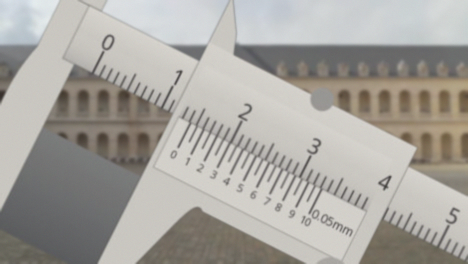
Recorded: 14.2; mm
